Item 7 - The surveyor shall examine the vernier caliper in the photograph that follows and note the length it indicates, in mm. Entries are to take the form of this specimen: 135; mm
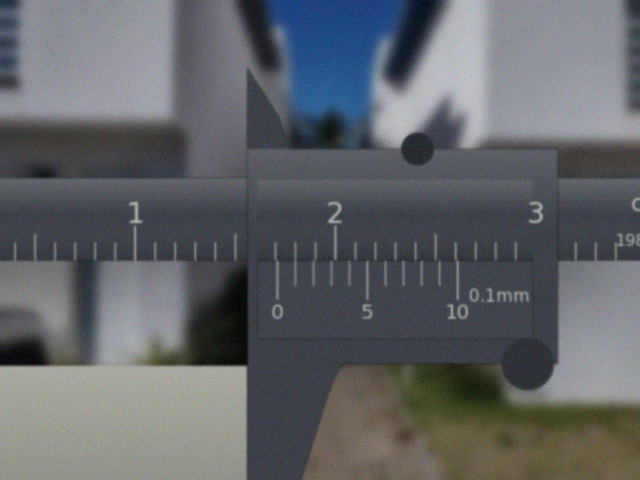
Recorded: 17.1; mm
